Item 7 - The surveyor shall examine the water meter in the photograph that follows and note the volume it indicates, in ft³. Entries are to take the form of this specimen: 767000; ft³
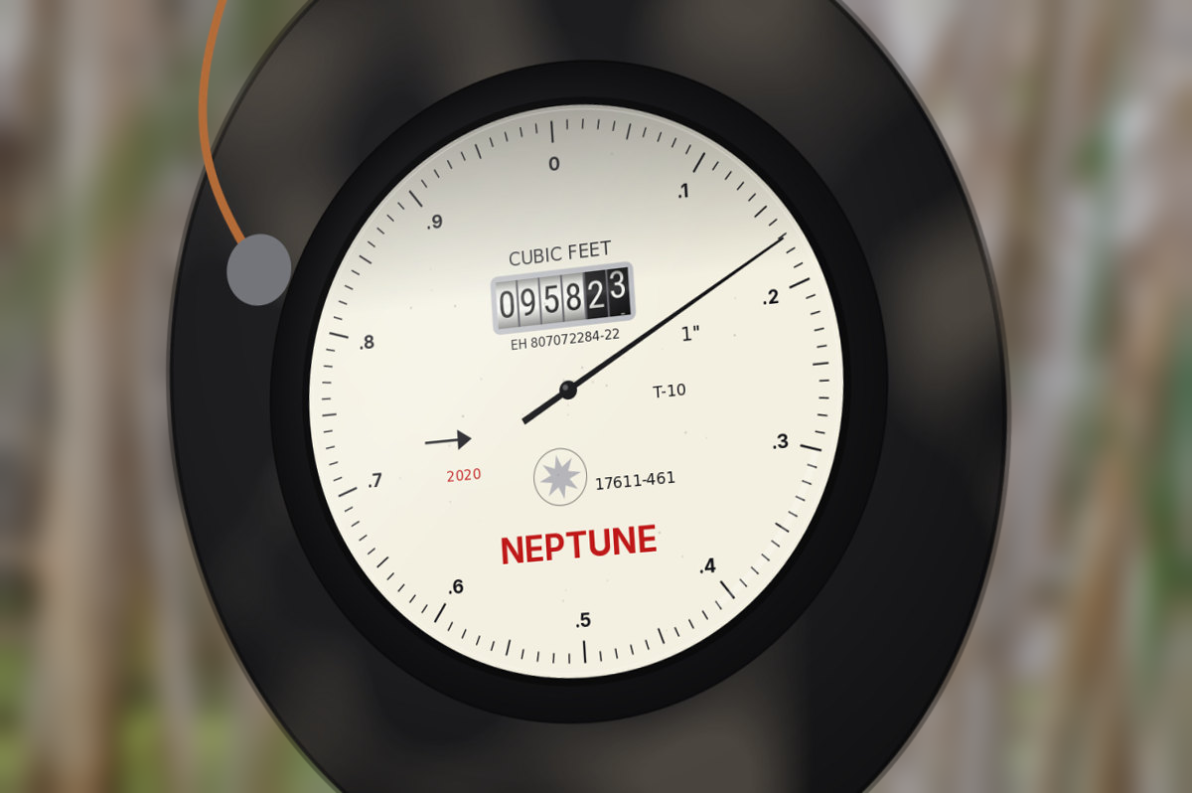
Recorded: 95823.17; ft³
